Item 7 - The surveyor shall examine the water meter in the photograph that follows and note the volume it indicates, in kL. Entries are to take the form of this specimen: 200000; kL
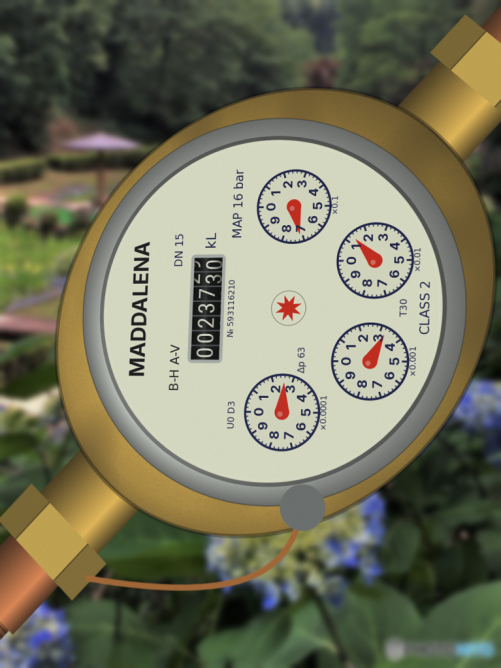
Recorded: 23729.7132; kL
